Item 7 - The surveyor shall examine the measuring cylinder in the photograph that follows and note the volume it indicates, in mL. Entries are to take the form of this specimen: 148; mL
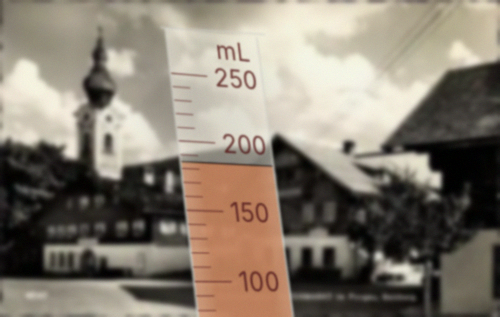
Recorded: 185; mL
